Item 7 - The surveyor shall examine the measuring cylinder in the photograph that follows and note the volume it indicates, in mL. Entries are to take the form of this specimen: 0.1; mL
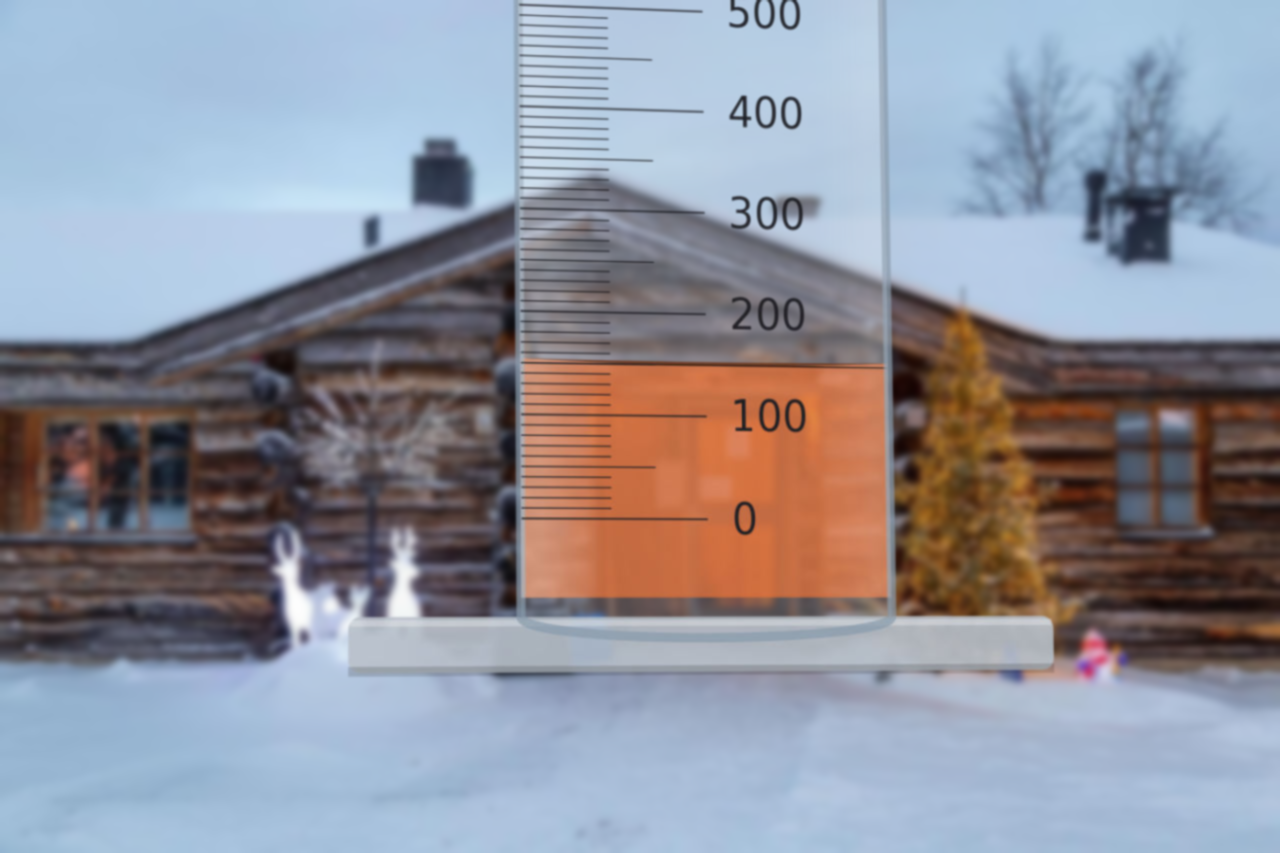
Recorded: 150; mL
